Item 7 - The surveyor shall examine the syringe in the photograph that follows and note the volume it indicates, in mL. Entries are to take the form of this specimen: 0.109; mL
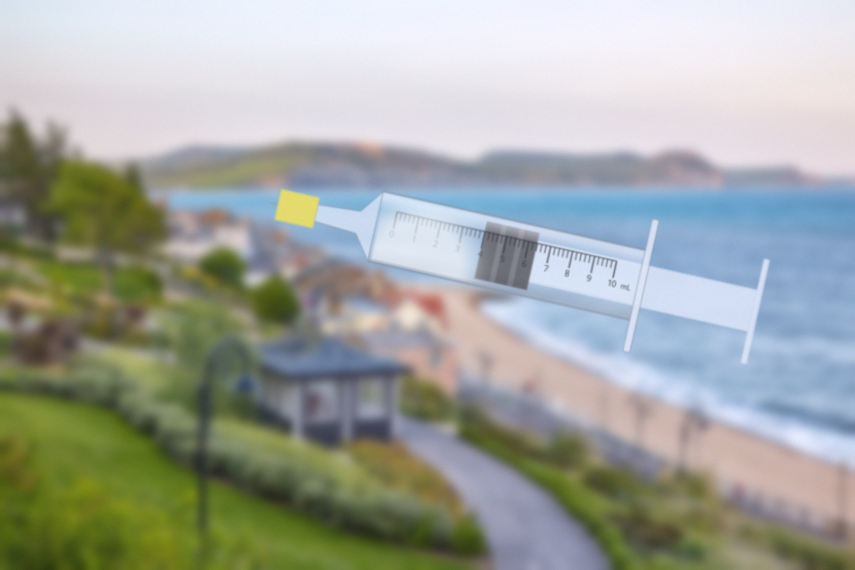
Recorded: 4; mL
